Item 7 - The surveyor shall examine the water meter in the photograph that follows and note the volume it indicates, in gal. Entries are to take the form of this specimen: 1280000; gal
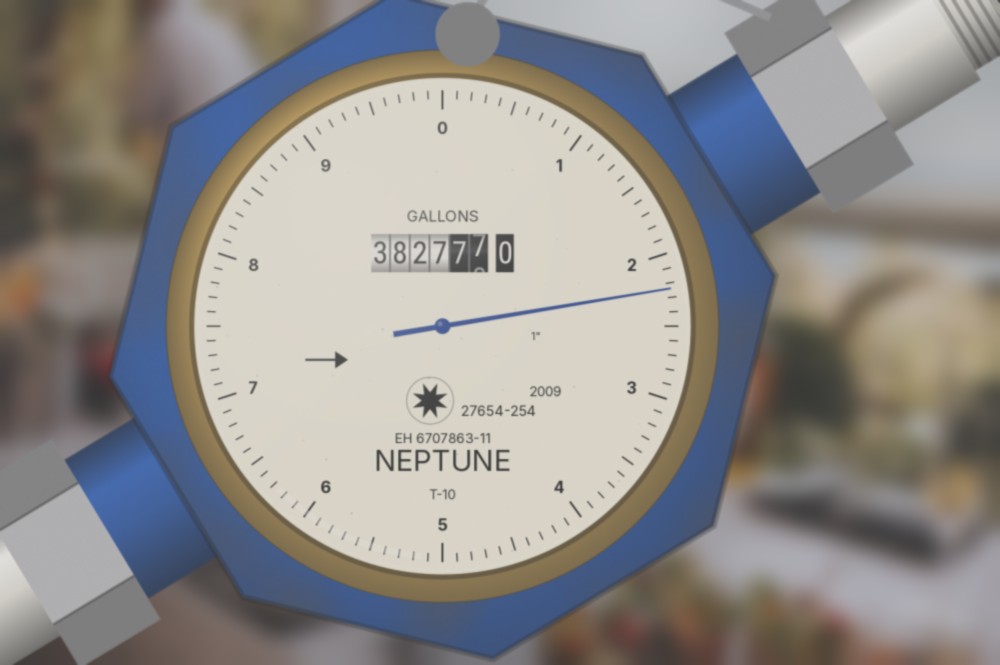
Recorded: 3827772.2; gal
